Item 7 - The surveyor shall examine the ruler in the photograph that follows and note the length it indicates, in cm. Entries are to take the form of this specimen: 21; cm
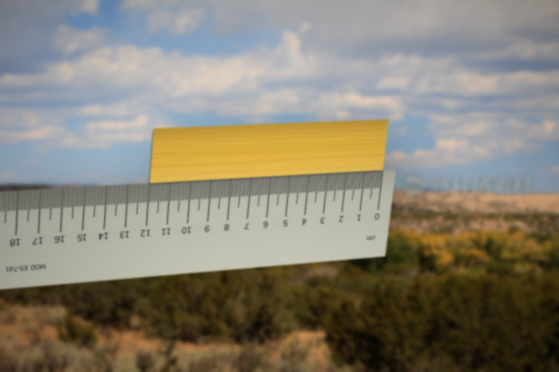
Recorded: 12; cm
